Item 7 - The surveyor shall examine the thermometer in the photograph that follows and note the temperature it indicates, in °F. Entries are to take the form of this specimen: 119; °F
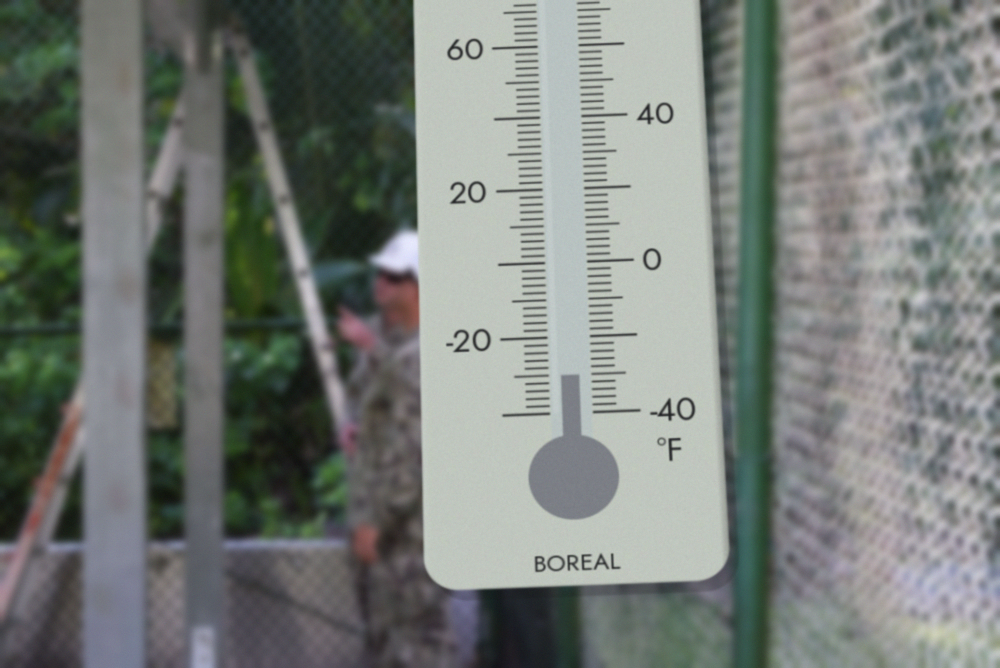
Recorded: -30; °F
